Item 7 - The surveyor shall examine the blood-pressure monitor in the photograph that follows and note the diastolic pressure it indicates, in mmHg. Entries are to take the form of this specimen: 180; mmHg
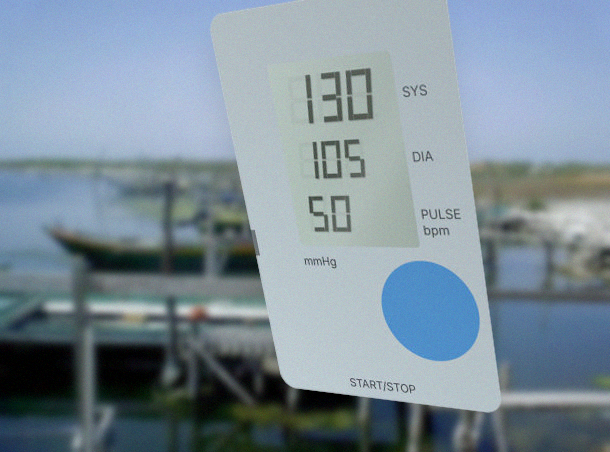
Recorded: 105; mmHg
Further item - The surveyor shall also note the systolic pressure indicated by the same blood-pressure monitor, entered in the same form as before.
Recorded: 130; mmHg
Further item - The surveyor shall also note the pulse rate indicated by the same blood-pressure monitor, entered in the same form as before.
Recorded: 50; bpm
